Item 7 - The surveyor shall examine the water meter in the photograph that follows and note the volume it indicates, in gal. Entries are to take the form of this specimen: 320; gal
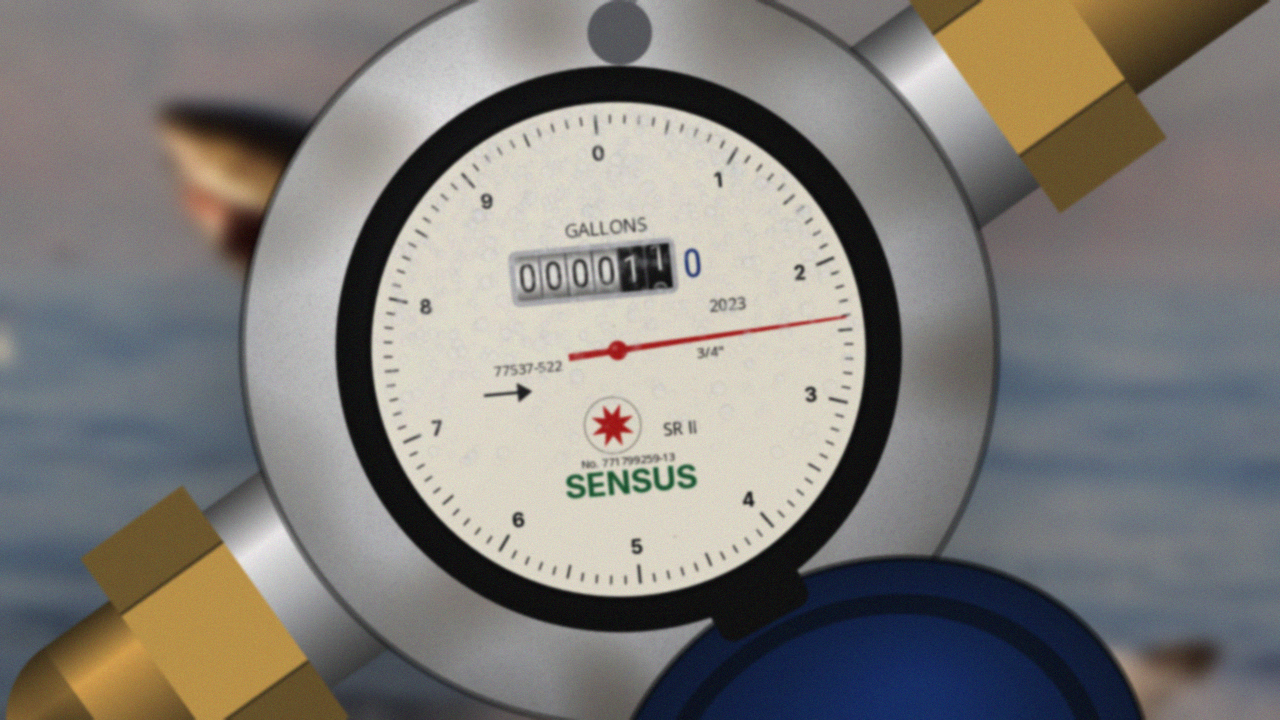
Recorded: 112.4; gal
